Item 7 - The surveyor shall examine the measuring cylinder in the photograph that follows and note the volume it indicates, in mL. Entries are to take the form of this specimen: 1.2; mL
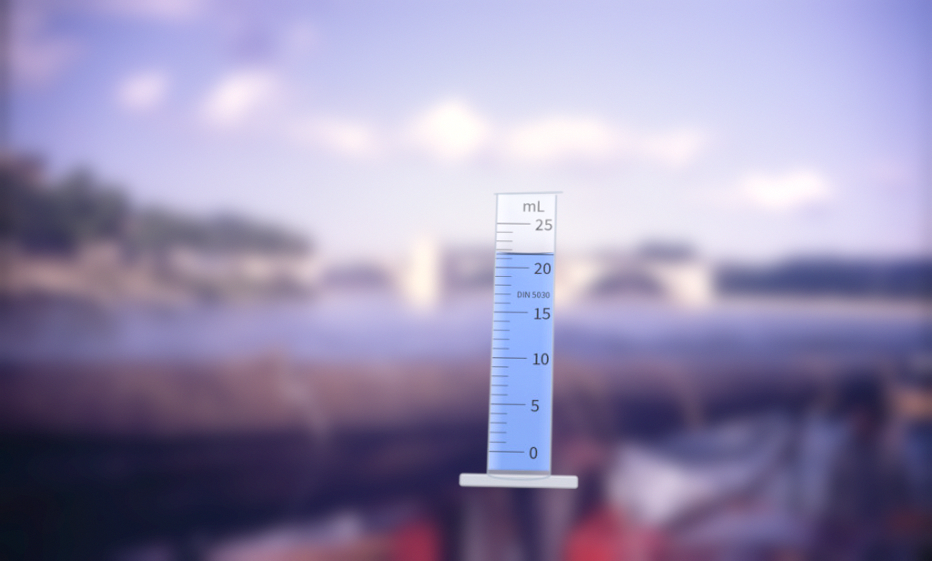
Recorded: 21.5; mL
